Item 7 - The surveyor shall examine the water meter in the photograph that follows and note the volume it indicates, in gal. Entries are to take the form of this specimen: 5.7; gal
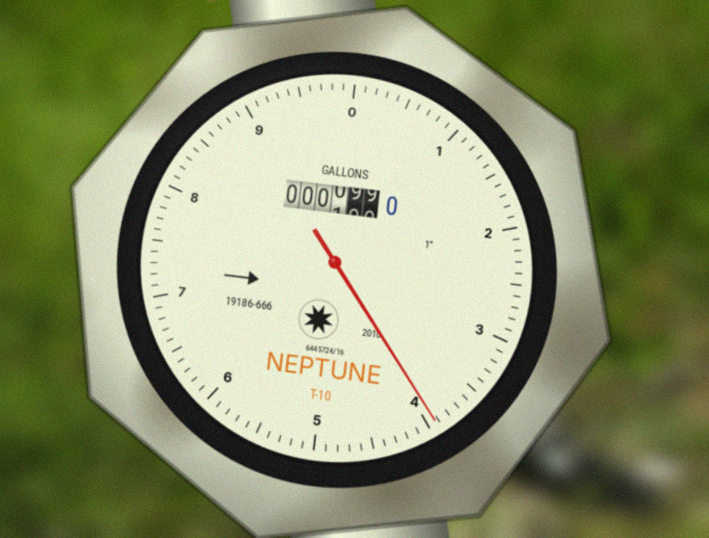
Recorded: 993.9; gal
